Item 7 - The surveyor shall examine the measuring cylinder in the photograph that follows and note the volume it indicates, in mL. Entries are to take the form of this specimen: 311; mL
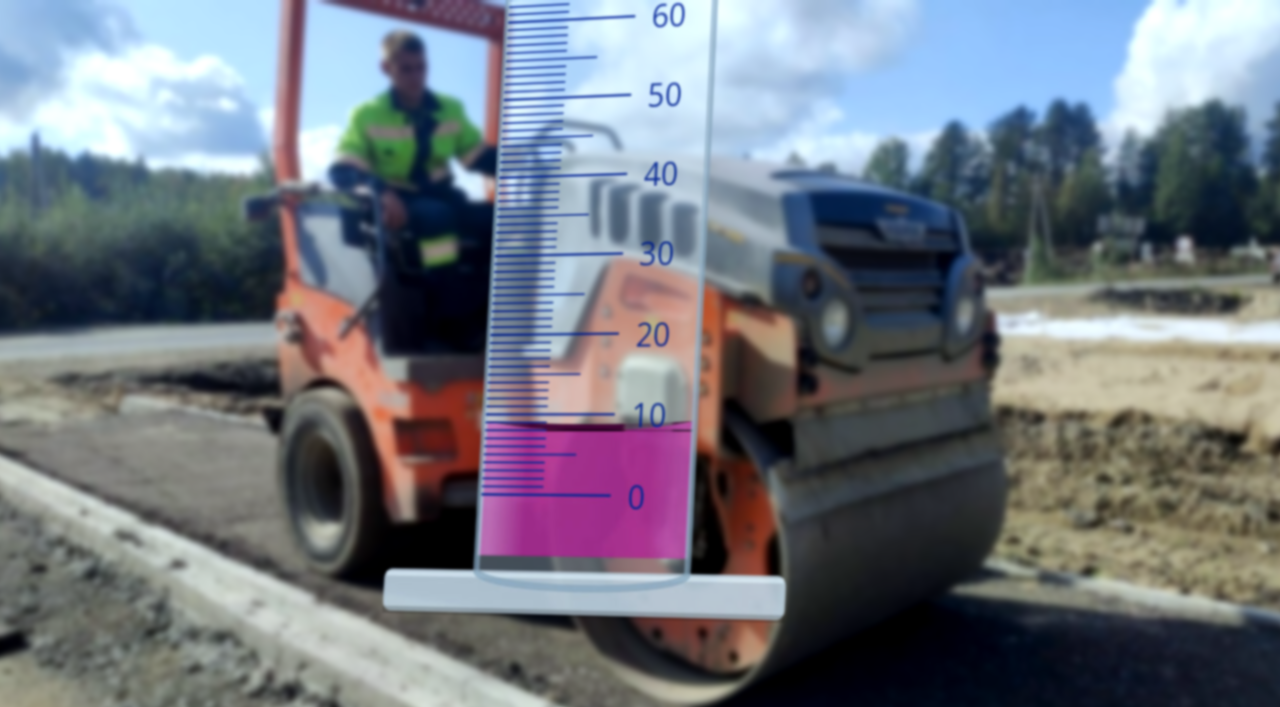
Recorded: 8; mL
